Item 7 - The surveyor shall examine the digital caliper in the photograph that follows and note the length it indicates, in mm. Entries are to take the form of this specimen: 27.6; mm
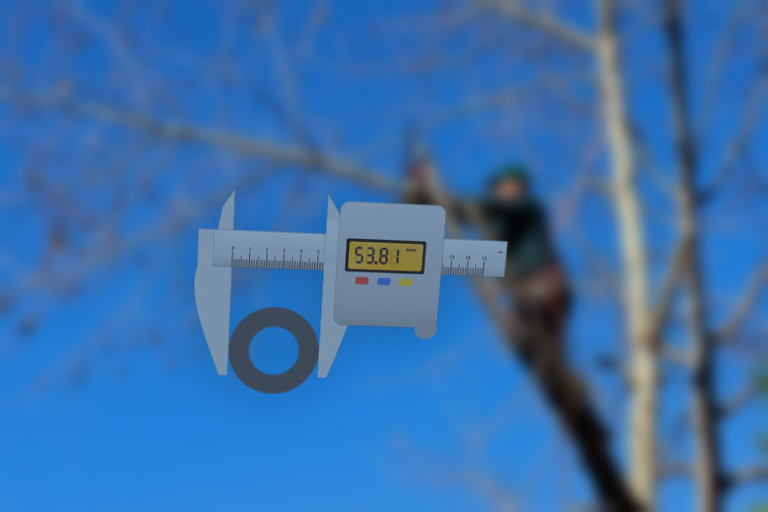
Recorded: 53.81; mm
